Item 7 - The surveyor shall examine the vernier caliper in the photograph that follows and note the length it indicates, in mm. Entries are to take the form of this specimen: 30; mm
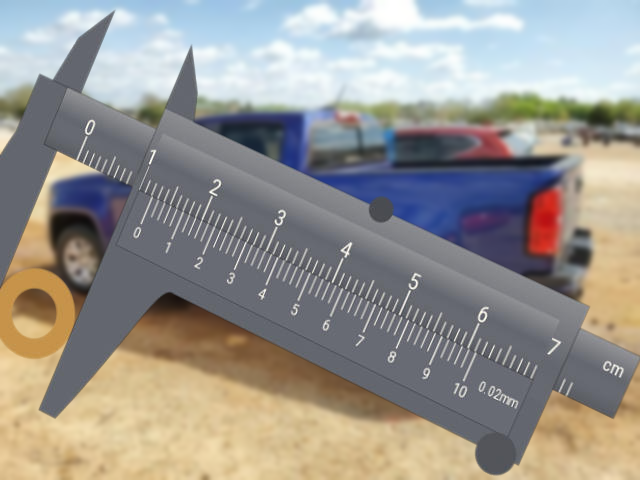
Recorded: 12.2; mm
